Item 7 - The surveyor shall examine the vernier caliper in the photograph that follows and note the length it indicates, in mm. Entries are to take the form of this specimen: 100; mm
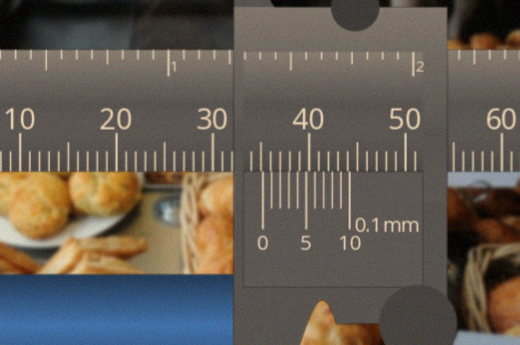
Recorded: 35.2; mm
